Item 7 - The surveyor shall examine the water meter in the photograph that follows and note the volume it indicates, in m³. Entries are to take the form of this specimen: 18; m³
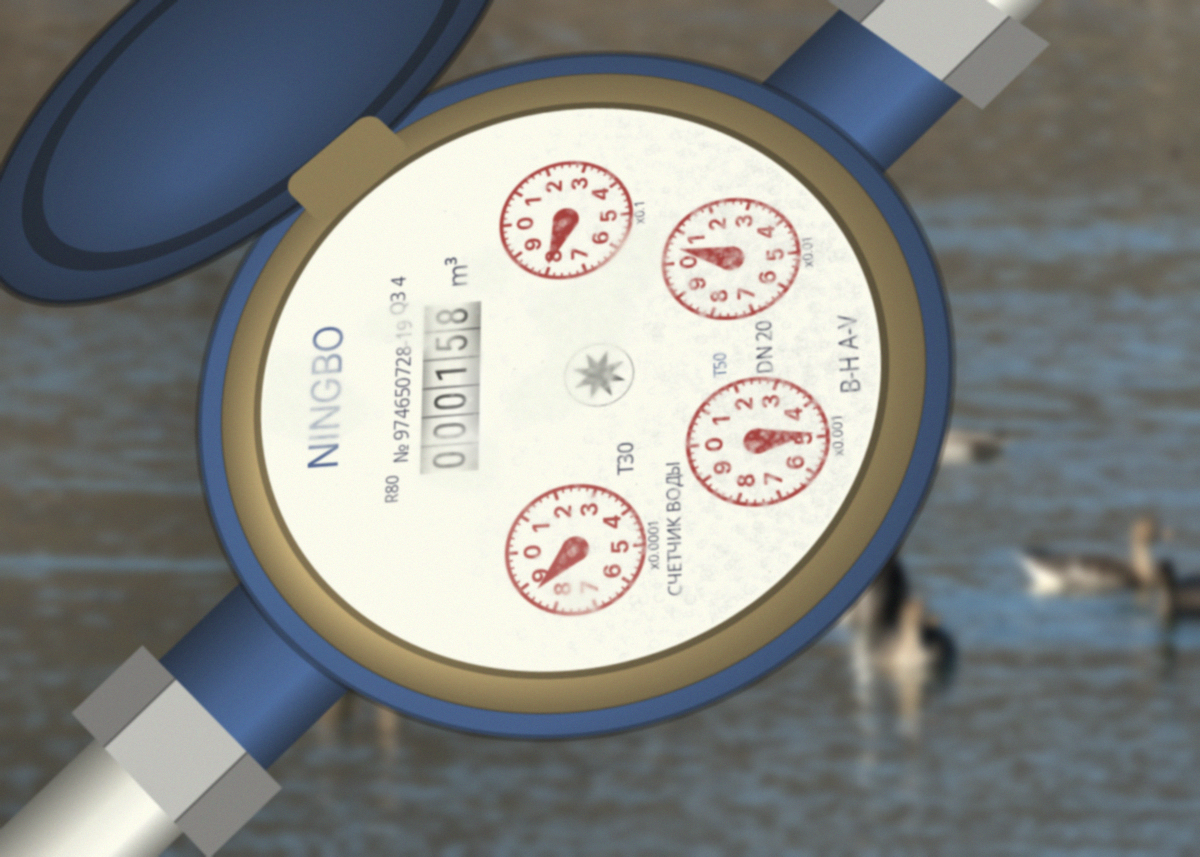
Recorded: 158.8048; m³
